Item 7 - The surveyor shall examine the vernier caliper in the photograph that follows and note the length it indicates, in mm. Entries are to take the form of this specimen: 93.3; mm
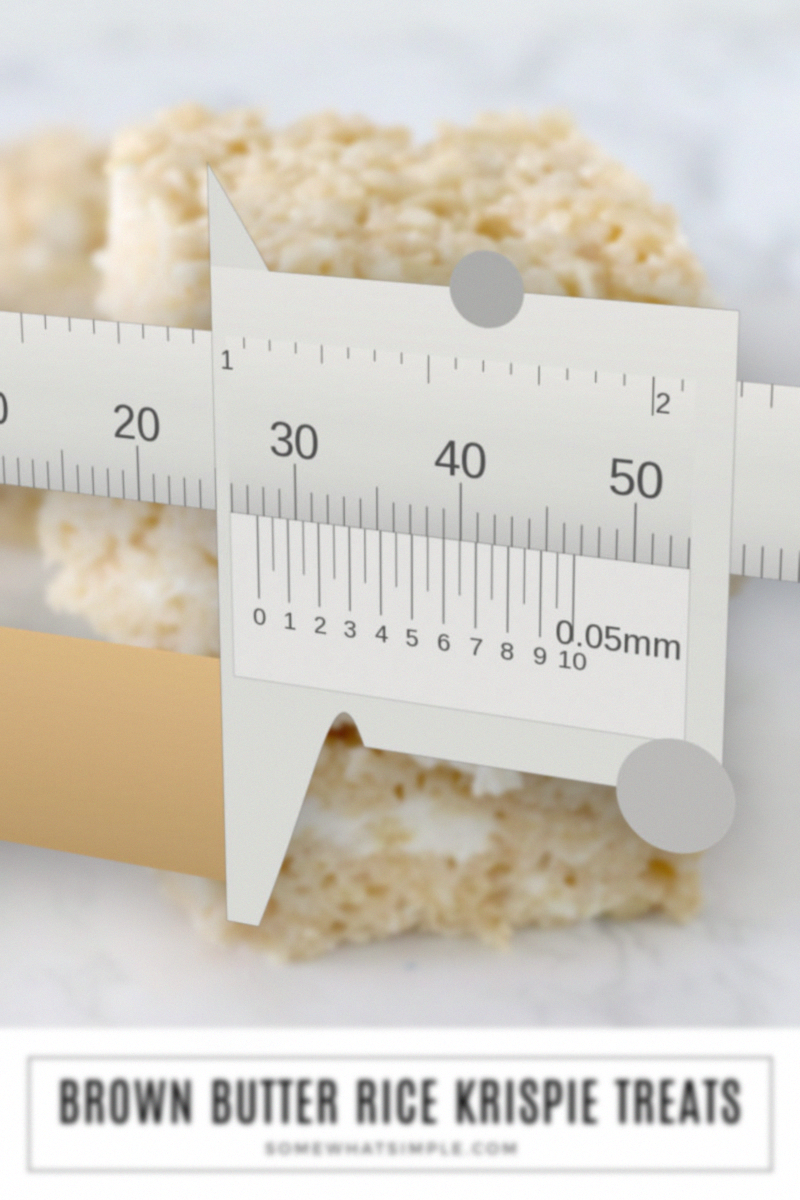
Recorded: 27.6; mm
